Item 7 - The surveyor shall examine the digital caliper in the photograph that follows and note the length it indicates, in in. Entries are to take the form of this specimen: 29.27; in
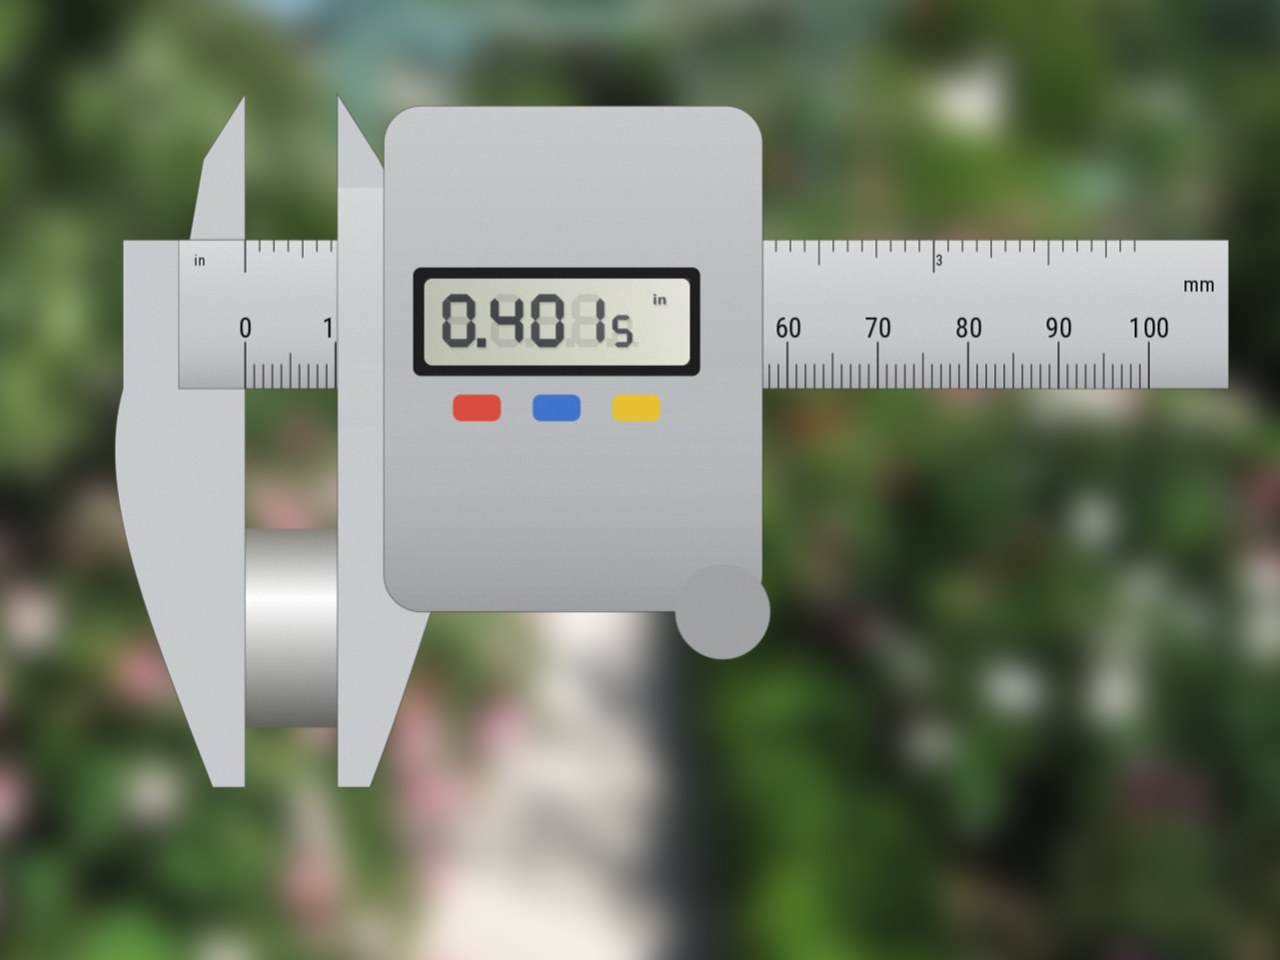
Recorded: 0.4015; in
